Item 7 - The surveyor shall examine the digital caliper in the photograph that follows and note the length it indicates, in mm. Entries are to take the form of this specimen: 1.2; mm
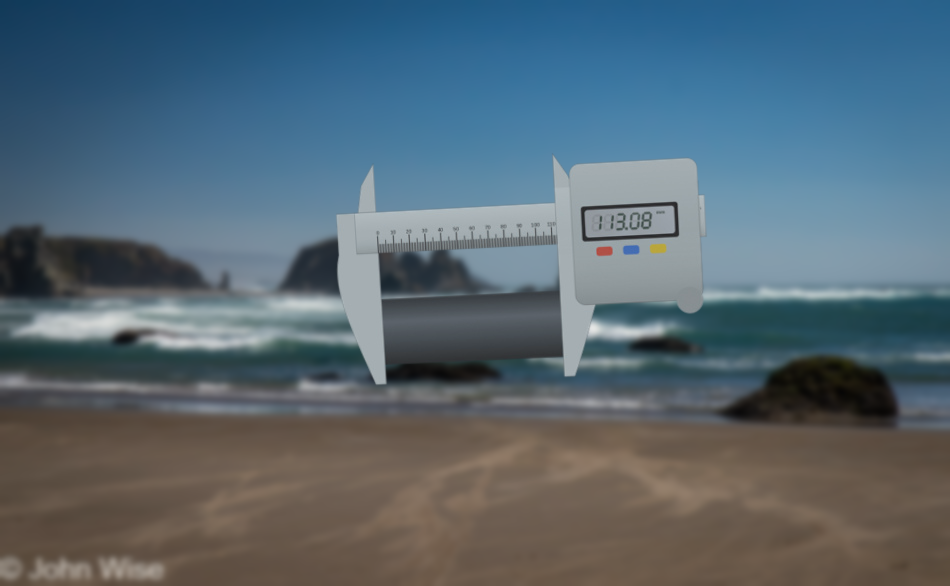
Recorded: 113.08; mm
